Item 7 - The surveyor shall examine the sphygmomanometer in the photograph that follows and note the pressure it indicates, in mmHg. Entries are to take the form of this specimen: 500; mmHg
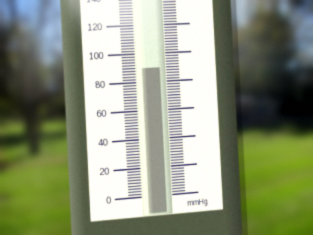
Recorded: 90; mmHg
